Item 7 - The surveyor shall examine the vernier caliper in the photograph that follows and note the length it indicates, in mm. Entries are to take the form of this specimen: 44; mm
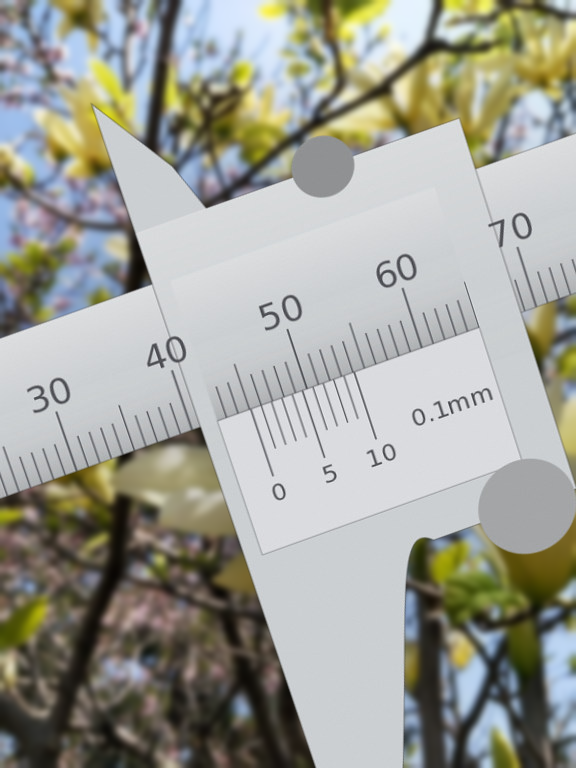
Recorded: 45.1; mm
